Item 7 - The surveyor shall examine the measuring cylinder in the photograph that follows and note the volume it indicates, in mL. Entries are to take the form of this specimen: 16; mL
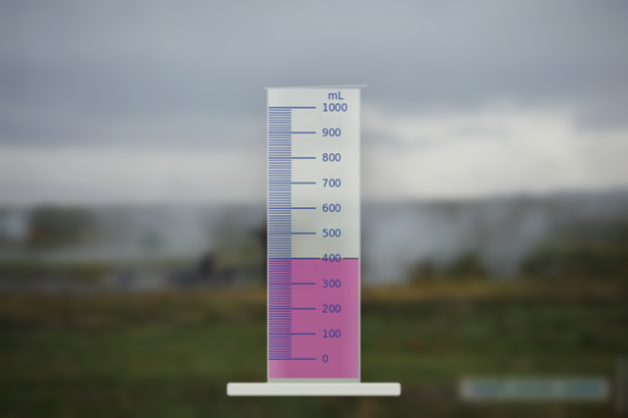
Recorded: 400; mL
